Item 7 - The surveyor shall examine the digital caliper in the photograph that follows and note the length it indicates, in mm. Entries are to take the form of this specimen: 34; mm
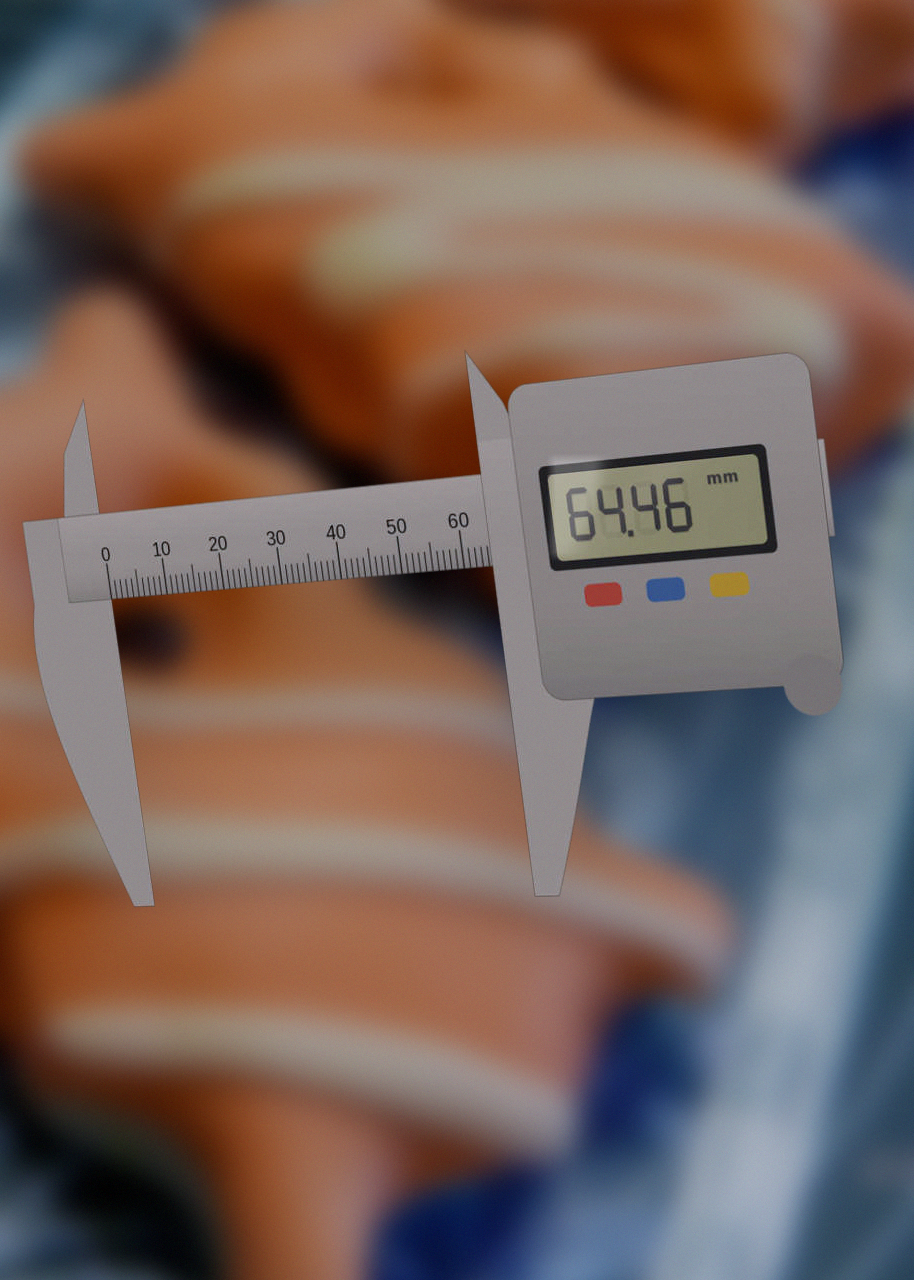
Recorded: 64.46; mm
